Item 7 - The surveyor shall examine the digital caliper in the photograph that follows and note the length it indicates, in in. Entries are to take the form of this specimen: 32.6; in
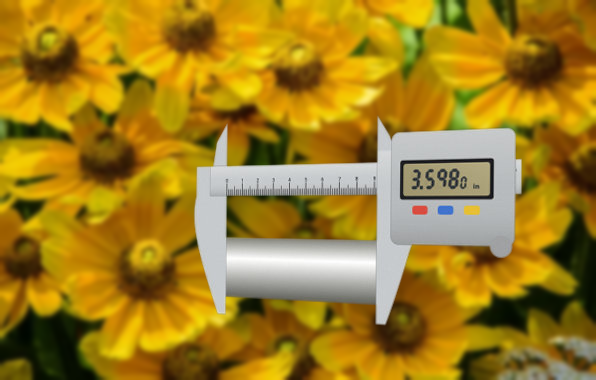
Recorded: 3.5980; in
